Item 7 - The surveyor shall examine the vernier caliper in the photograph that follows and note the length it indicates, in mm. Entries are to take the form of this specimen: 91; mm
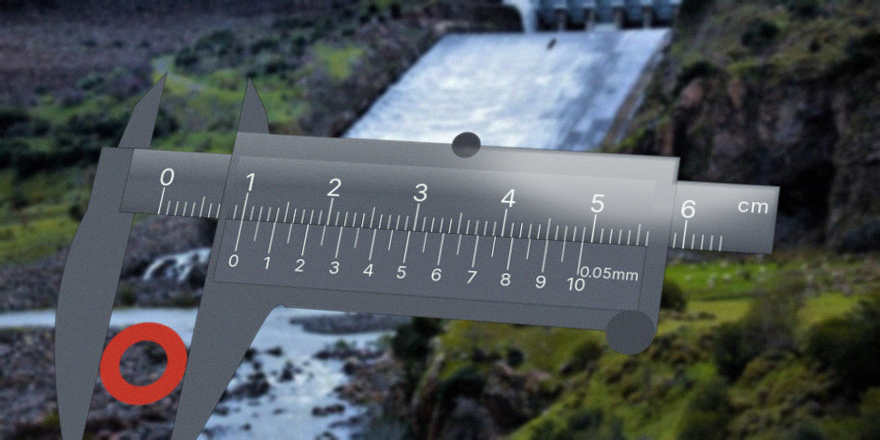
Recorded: 10.0; mm
